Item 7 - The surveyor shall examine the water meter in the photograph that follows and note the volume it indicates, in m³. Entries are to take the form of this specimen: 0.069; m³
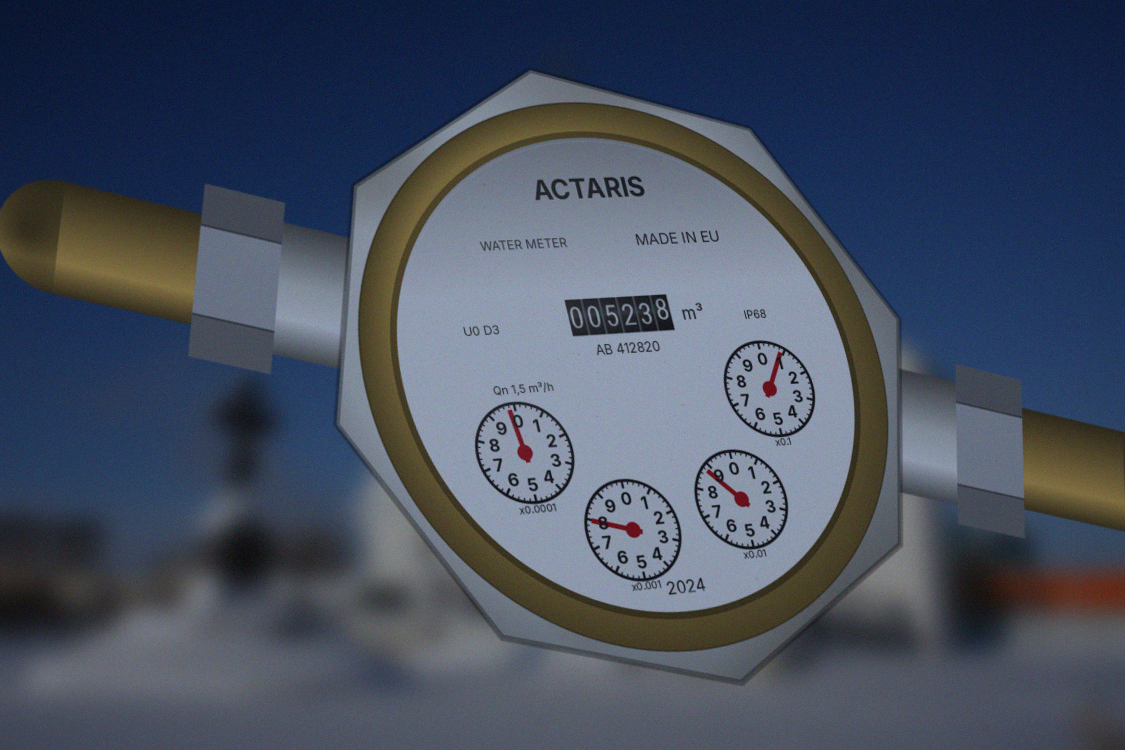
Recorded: 5238.0879; m³
